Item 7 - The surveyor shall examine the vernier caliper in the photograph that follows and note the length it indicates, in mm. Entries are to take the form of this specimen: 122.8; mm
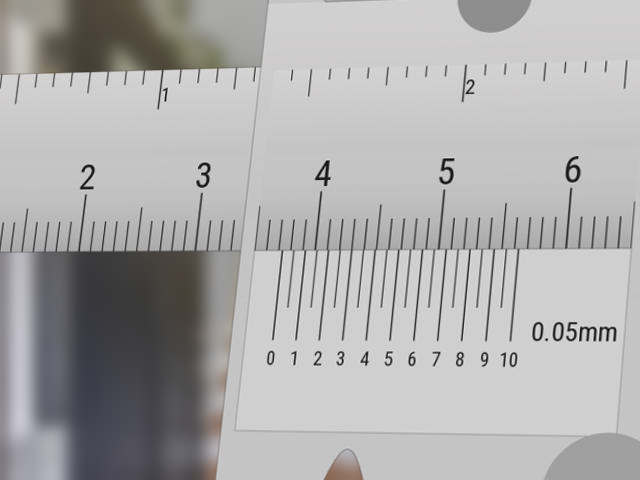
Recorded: 37.3; mm
